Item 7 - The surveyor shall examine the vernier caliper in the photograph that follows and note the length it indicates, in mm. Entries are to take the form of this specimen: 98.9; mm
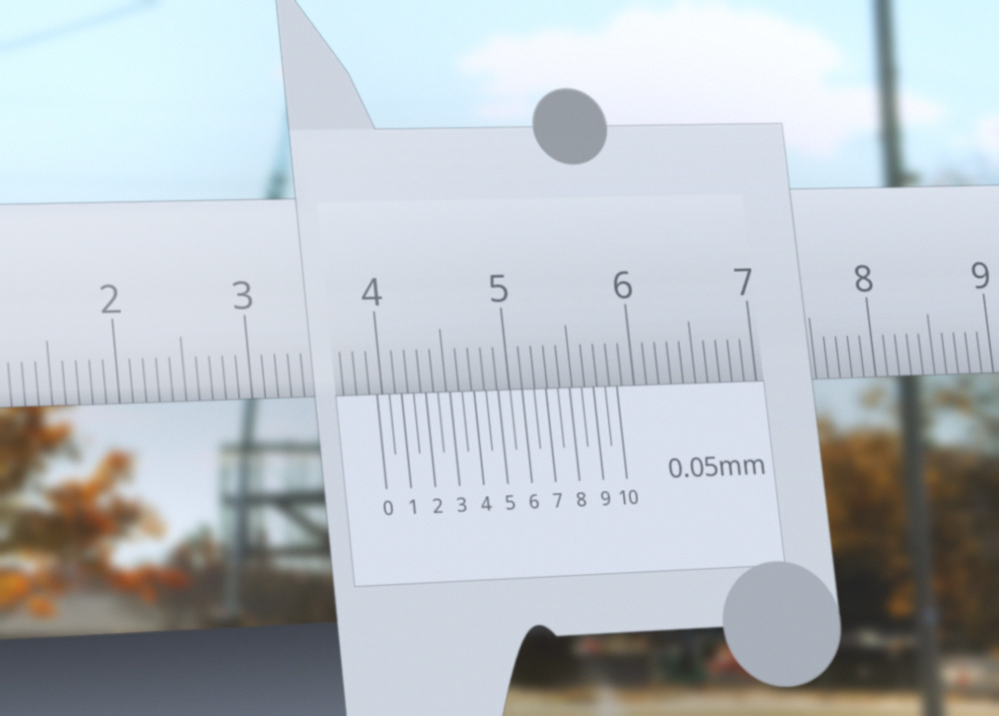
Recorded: 39.6; mm
